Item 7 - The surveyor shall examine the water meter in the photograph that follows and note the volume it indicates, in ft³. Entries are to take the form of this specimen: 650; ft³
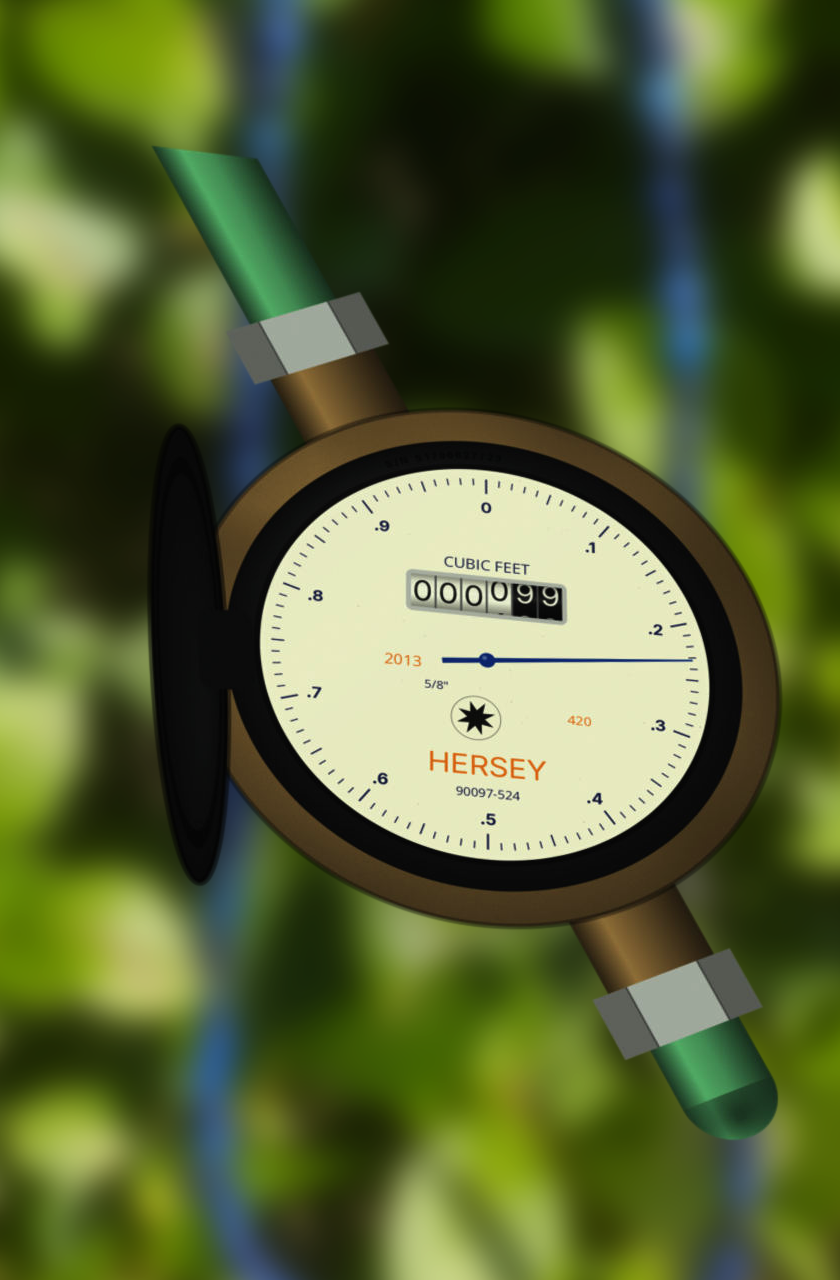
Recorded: 99.23; ft³
